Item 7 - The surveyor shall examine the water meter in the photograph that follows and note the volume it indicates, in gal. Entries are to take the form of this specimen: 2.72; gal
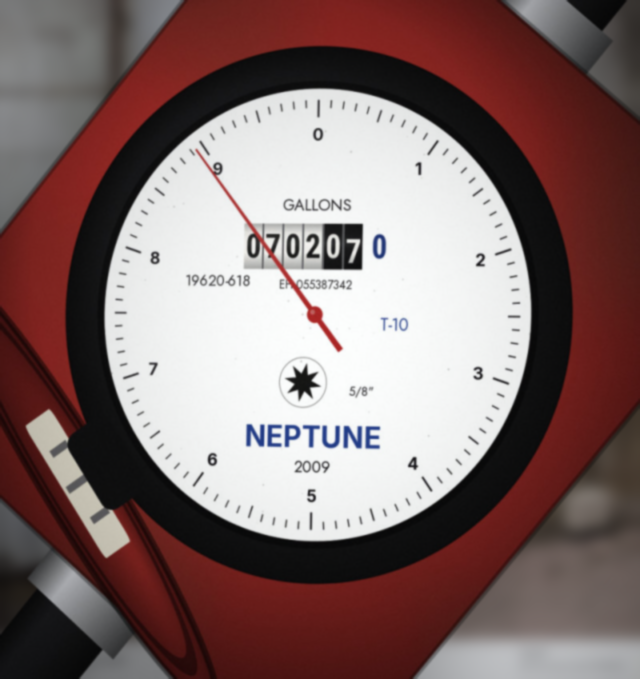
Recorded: 702068.9; gal
